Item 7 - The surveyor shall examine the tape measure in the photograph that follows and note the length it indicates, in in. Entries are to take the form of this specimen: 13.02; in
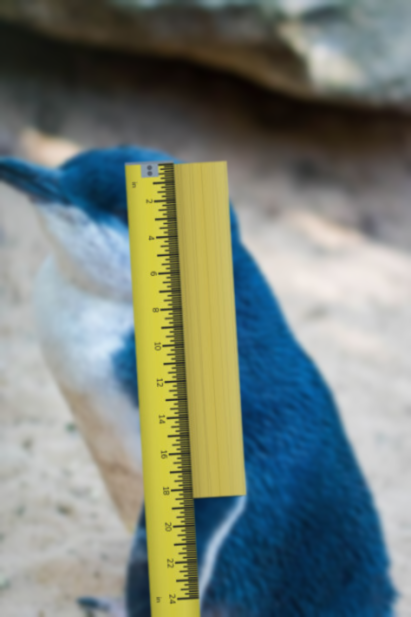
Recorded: 18.5; in
